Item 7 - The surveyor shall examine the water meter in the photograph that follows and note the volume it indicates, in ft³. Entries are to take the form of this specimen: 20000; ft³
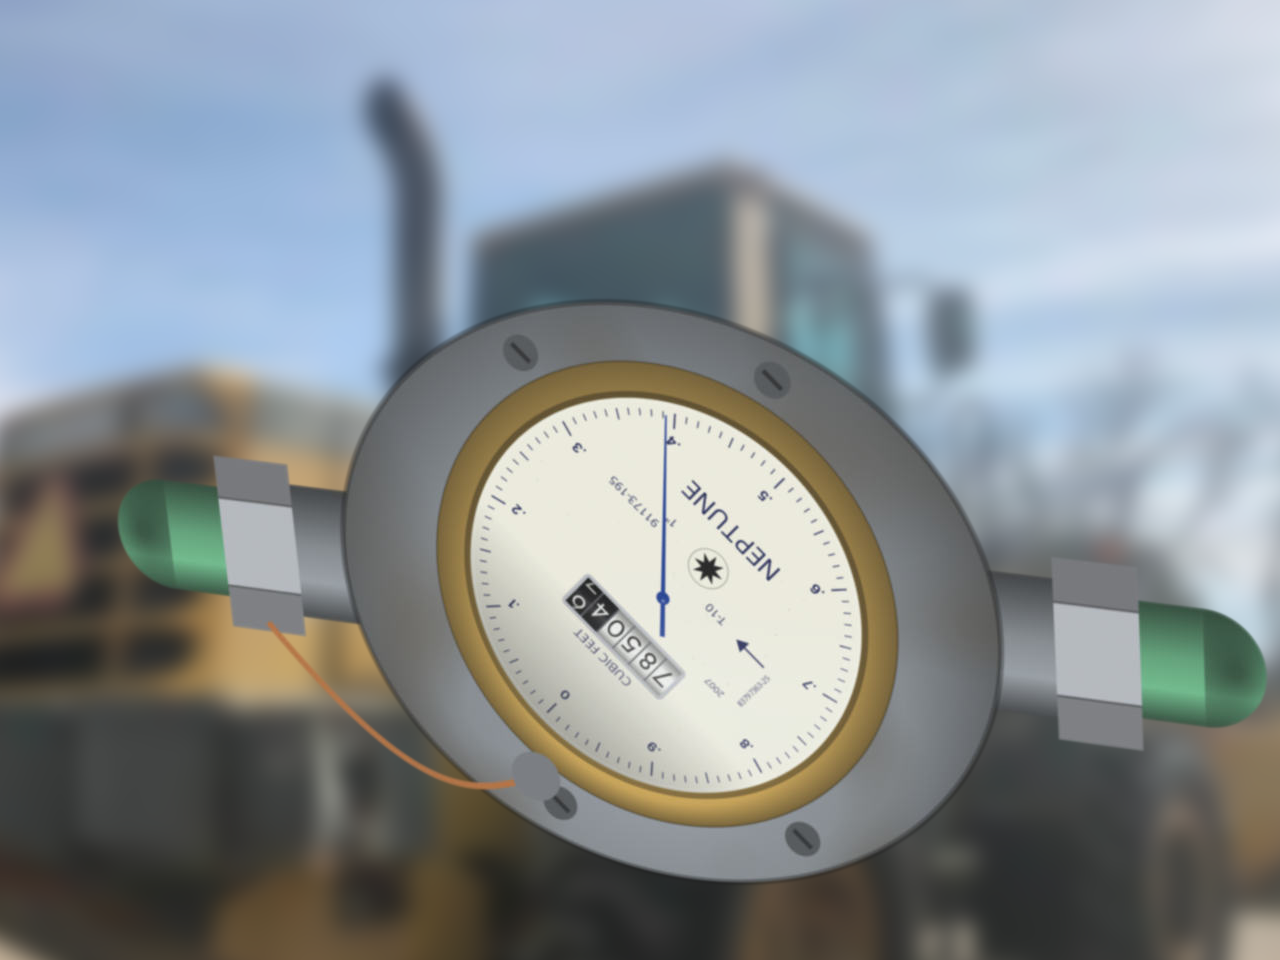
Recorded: 785046.39; ft³
